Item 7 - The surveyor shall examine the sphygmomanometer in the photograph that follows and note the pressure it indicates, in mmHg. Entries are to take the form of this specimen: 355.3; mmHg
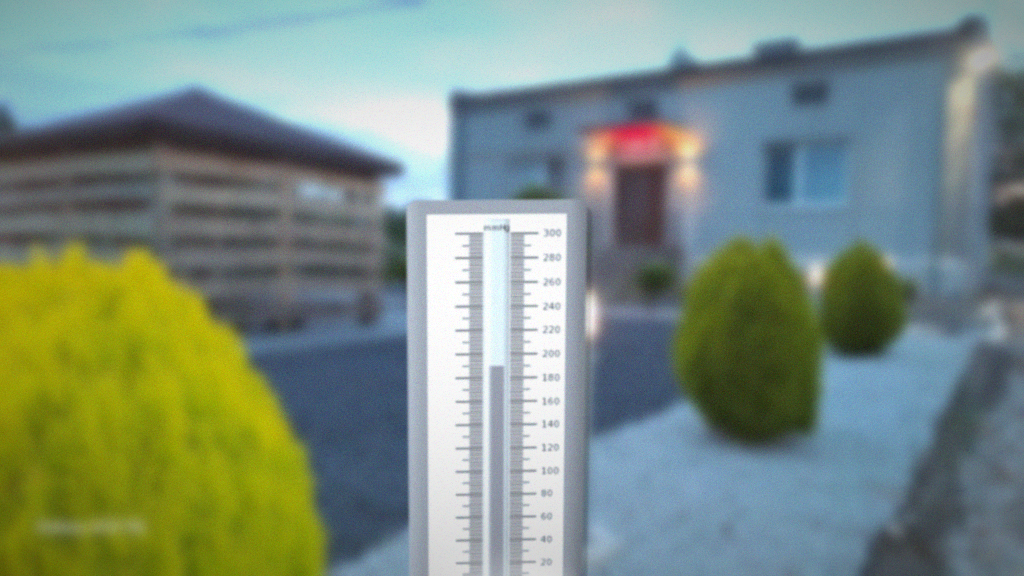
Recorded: 190; mmHg
